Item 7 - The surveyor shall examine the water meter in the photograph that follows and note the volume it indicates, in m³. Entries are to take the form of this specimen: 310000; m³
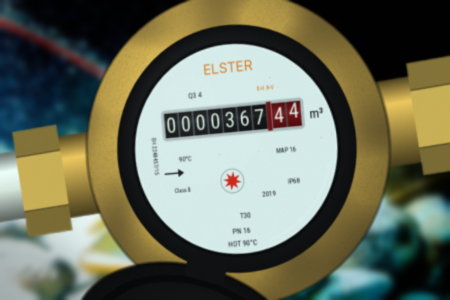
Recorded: 367.44; m³
